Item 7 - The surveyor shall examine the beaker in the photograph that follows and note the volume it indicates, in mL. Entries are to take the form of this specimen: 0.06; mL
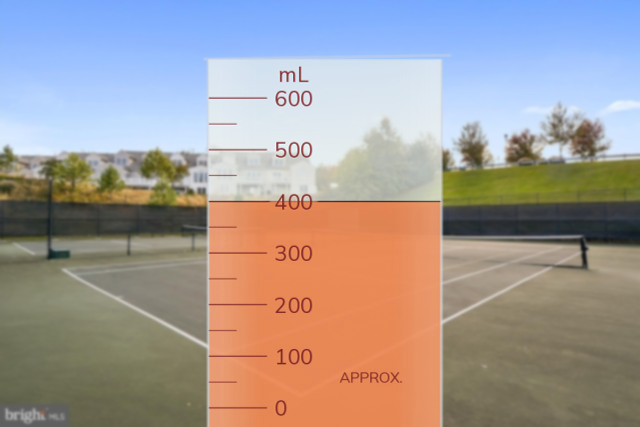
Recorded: 400; mL
